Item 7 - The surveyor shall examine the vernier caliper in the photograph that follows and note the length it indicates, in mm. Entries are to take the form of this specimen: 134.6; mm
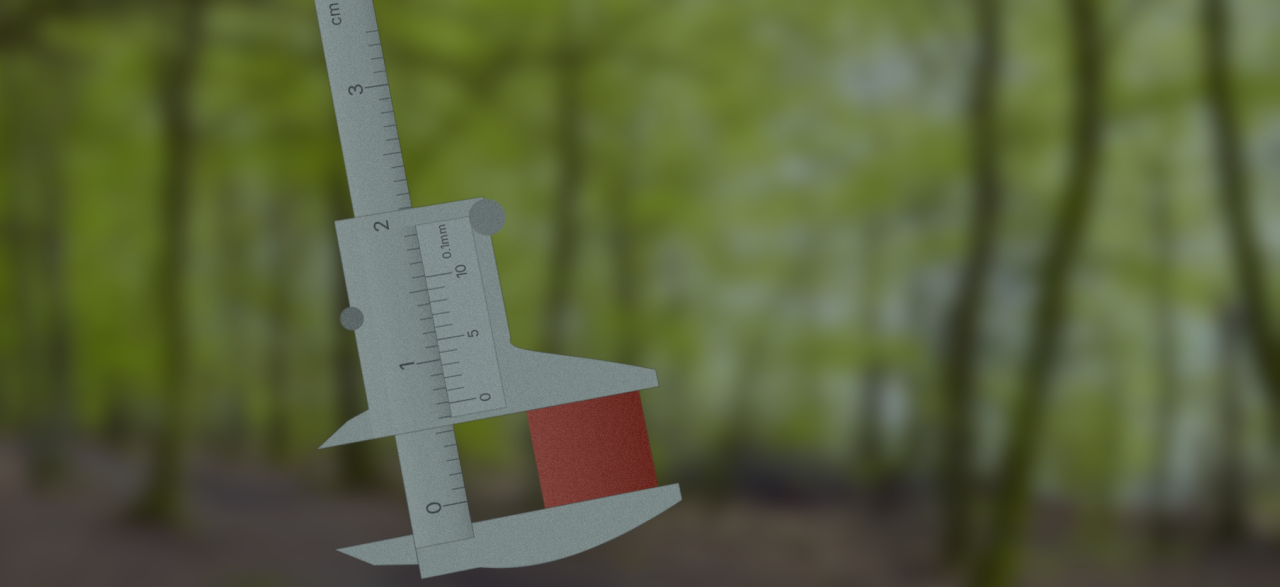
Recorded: 6.9; mm
